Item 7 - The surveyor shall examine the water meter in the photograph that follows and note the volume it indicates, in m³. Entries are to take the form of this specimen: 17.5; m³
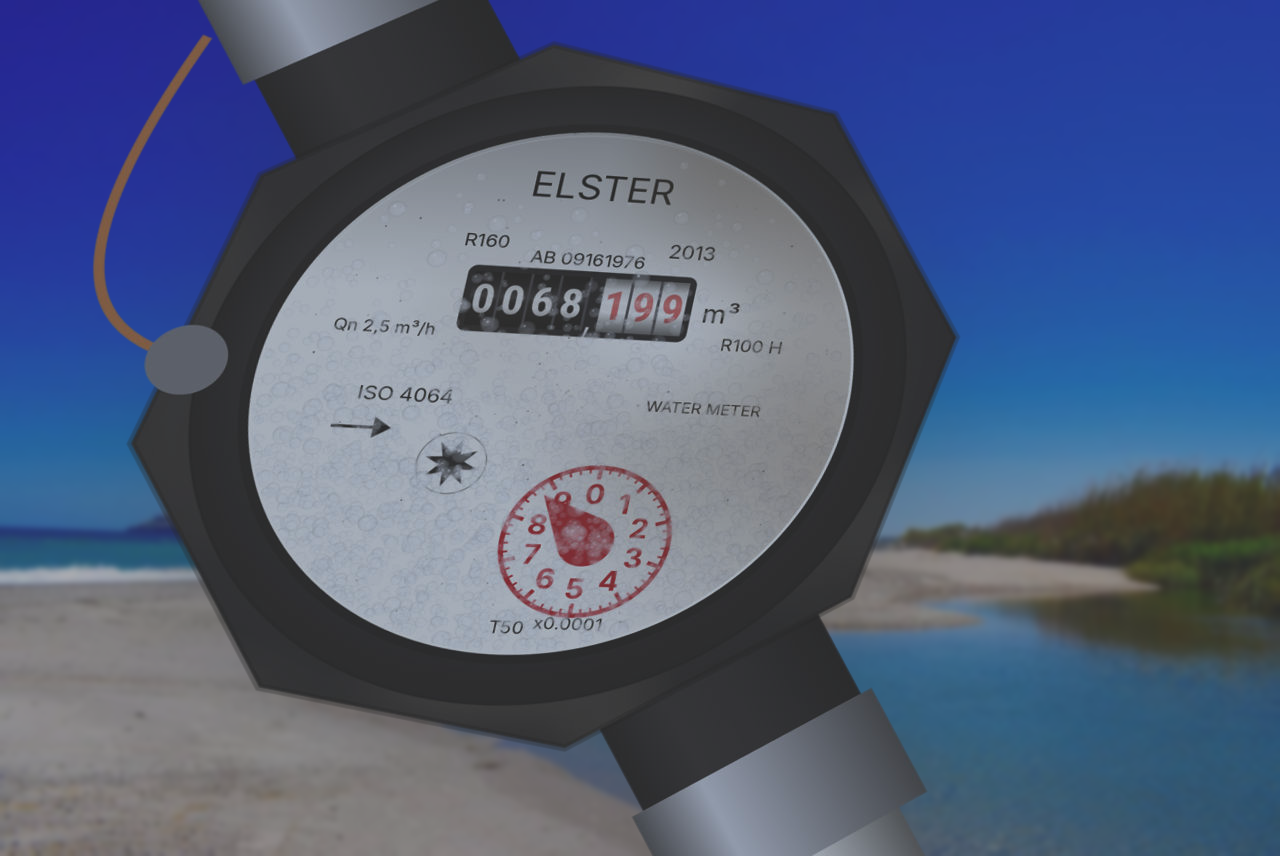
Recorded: 68.1998; m³
